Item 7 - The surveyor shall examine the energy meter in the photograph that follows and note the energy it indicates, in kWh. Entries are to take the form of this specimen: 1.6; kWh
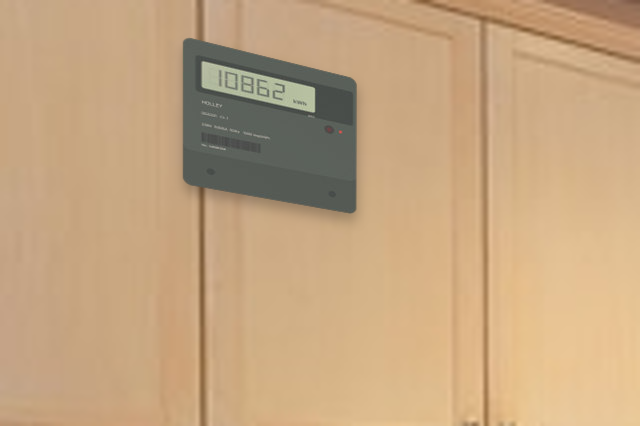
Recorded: 10862; kWh
